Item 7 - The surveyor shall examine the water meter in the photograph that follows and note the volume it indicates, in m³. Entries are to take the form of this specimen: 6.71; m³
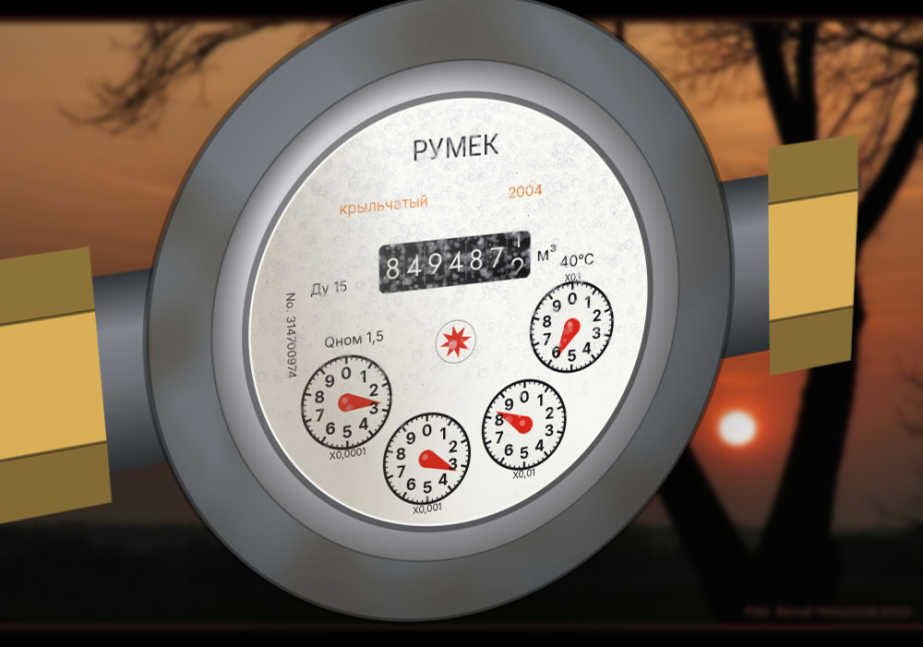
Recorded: 8494871.5832; m³
